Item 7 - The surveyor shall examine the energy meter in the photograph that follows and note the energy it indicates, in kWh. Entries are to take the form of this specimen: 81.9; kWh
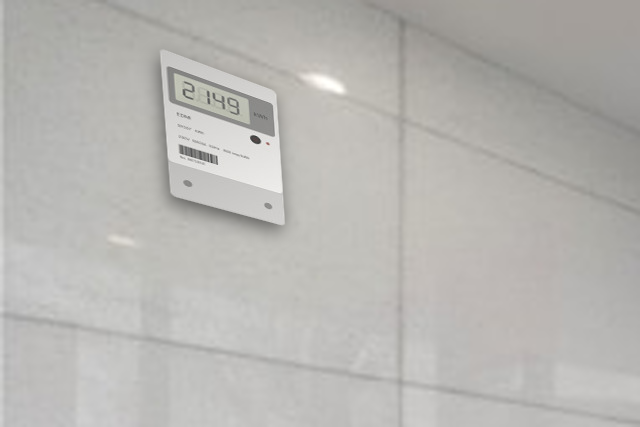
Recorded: 2149; kWh
